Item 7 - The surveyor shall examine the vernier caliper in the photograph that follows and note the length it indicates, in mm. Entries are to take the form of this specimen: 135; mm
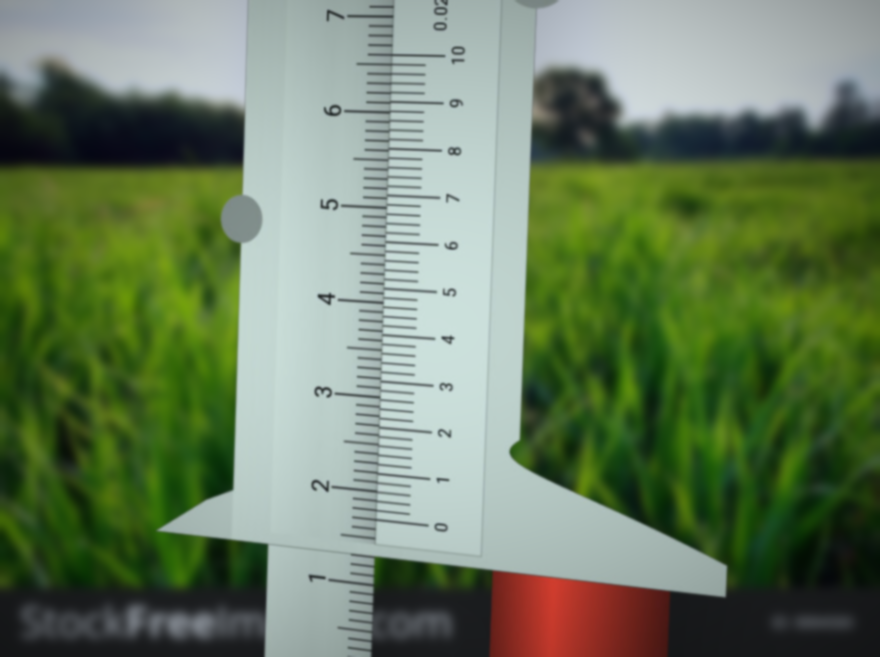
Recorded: 17.0; mm
